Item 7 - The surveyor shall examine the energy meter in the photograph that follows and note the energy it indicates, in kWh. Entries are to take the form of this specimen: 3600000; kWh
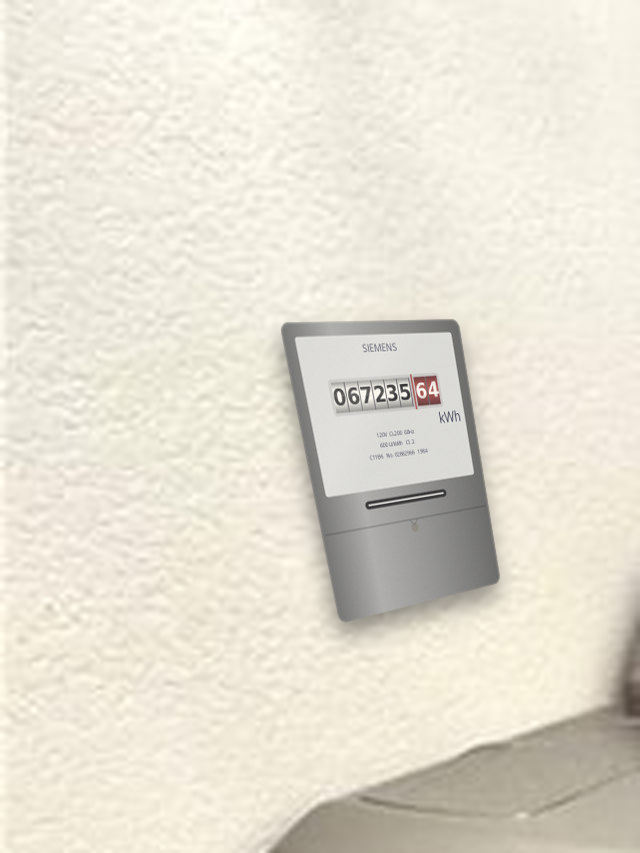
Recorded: 67235.64; kWh
